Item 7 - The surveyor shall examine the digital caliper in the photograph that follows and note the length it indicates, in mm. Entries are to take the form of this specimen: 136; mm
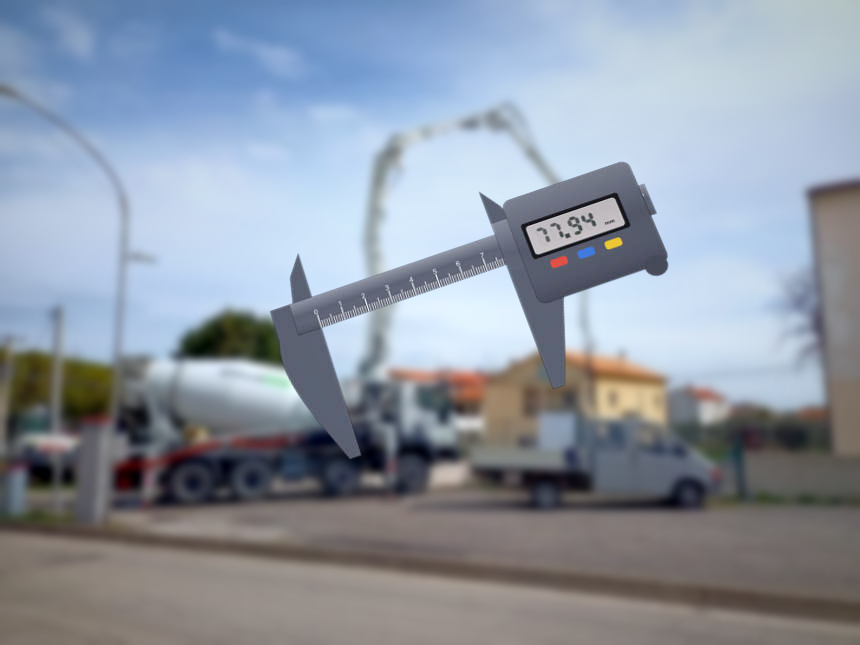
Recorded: 77.94; mm
